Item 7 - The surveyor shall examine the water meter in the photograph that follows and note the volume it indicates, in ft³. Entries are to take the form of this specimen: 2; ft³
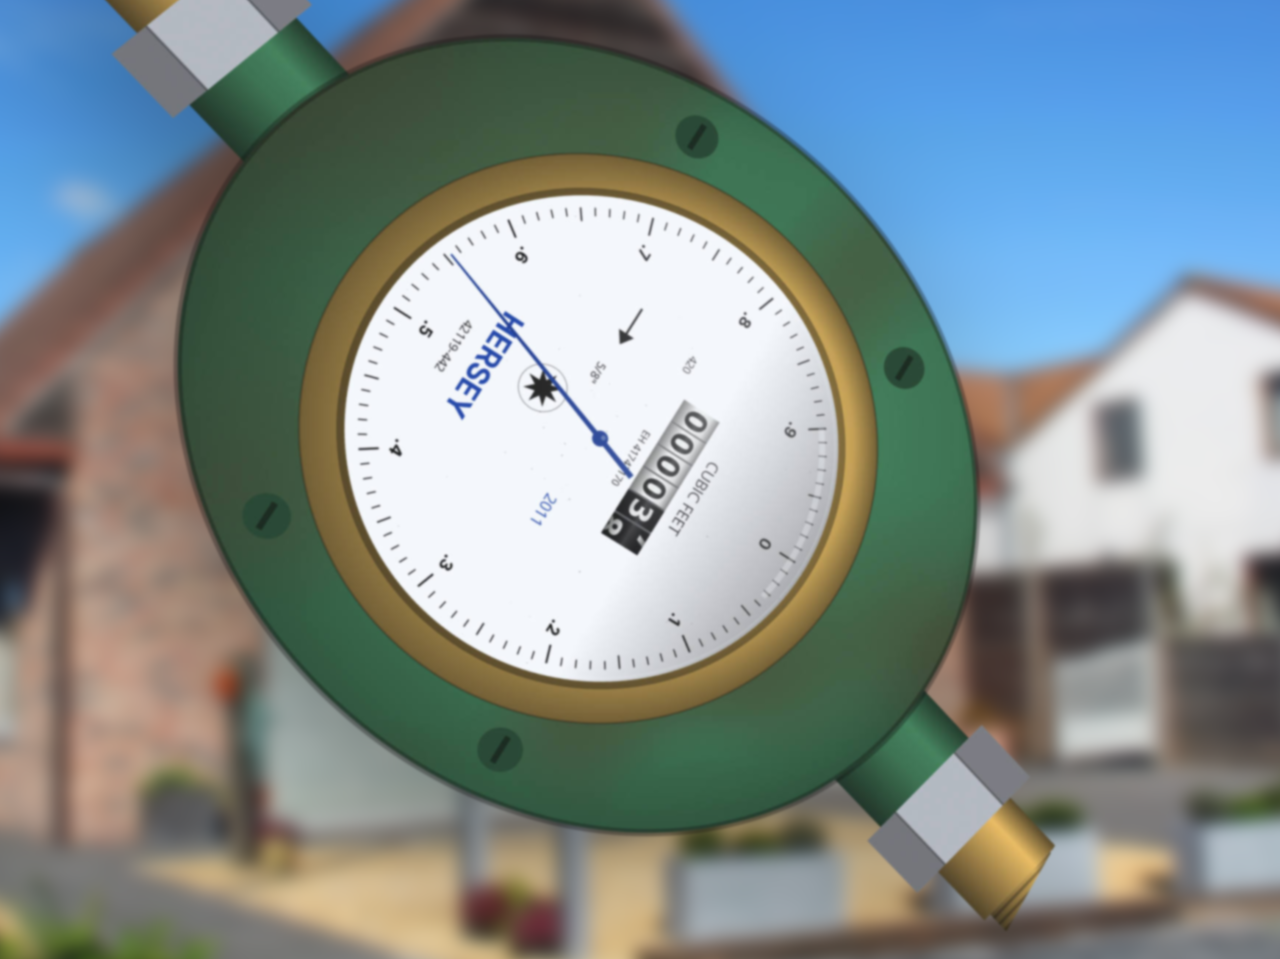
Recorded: 37.55; ft³
